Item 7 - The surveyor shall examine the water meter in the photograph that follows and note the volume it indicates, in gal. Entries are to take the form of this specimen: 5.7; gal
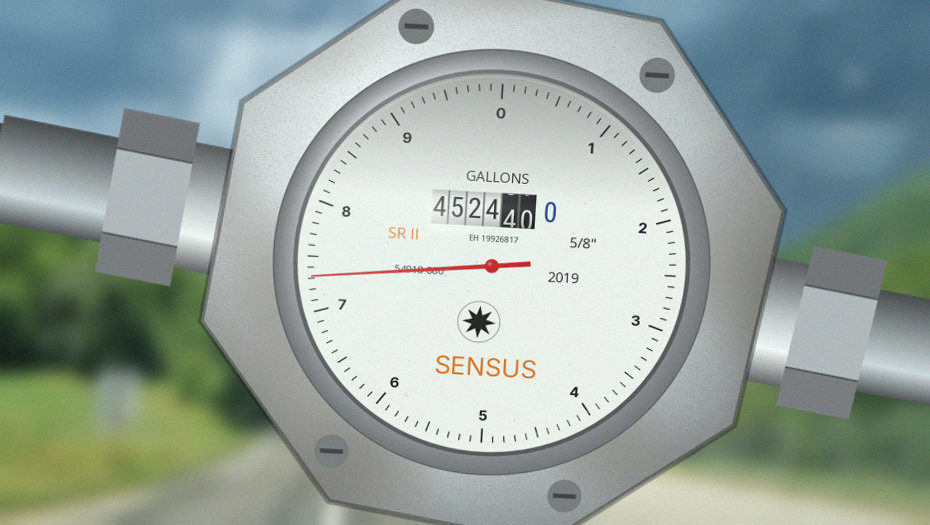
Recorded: 4524397.3; gal
